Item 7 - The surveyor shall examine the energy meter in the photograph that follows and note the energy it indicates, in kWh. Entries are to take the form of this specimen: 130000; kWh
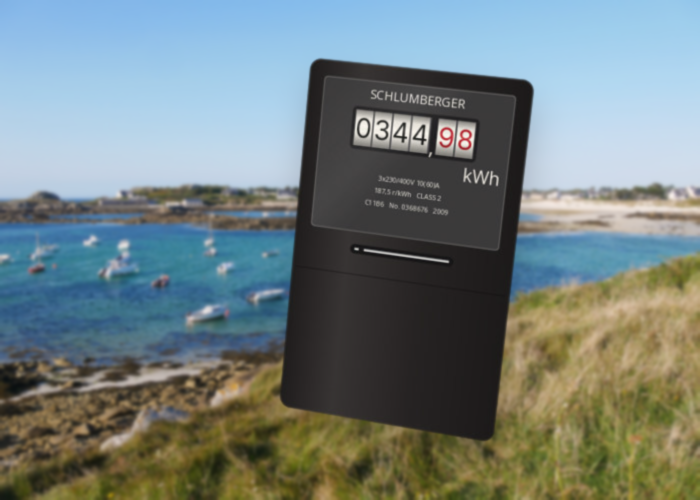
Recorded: 344.98; kWh
